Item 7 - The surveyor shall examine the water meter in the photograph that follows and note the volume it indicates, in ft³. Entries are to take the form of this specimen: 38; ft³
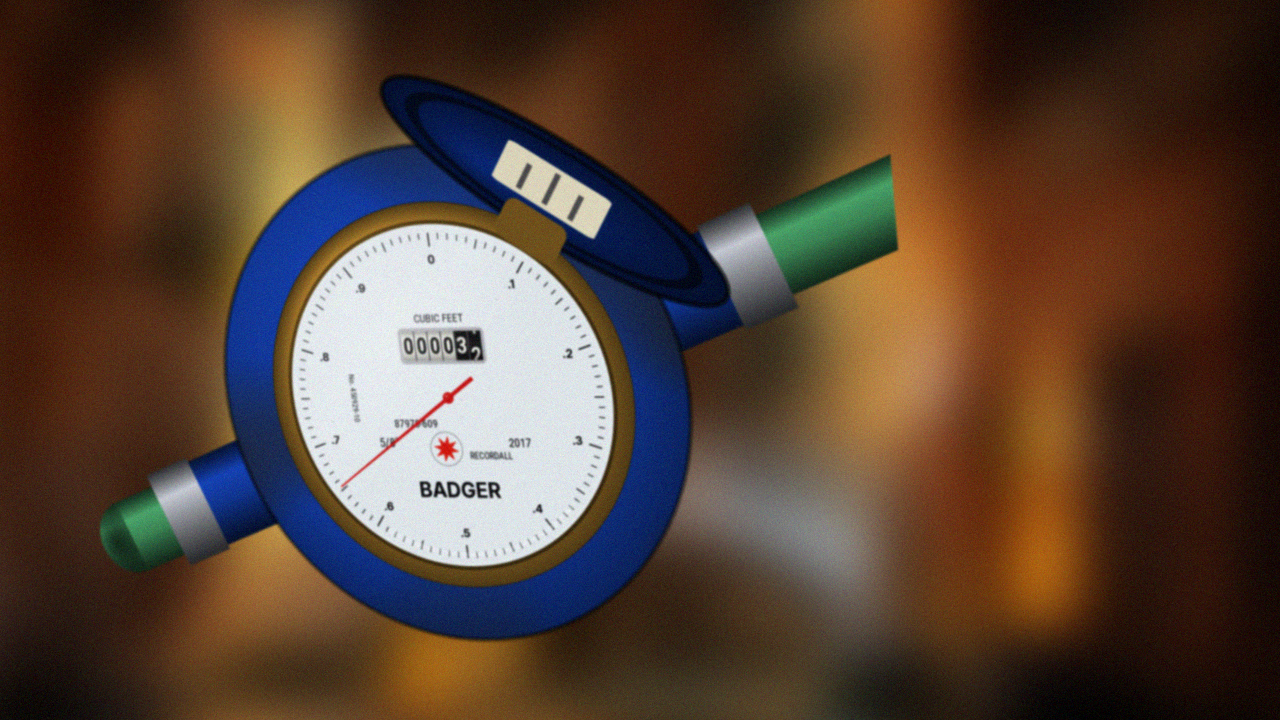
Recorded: 31.65; ft³
